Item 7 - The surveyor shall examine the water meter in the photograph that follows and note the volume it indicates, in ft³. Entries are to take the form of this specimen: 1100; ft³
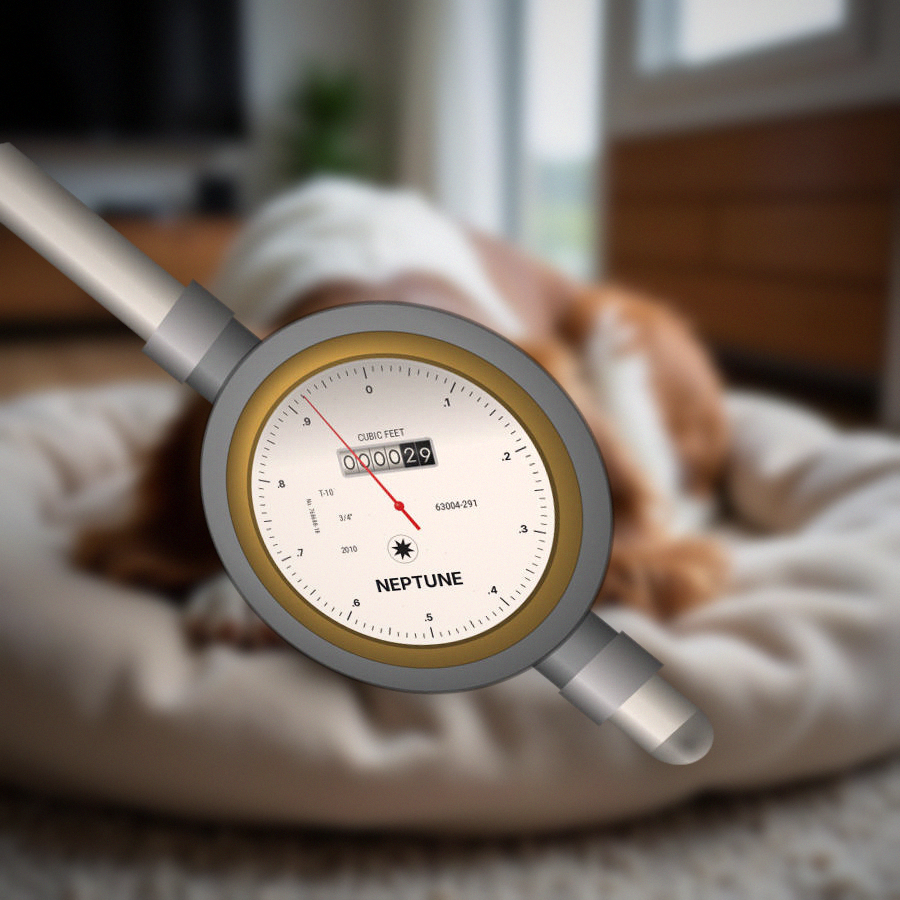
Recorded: 28.92; ft³
